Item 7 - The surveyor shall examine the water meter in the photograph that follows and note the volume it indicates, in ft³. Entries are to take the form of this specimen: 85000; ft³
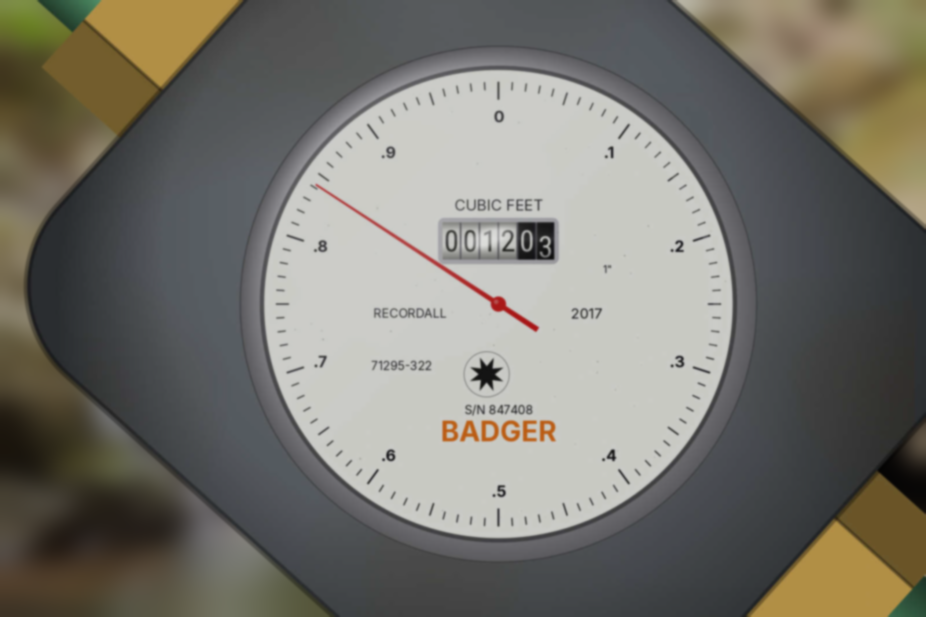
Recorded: 1202.84; ft³
